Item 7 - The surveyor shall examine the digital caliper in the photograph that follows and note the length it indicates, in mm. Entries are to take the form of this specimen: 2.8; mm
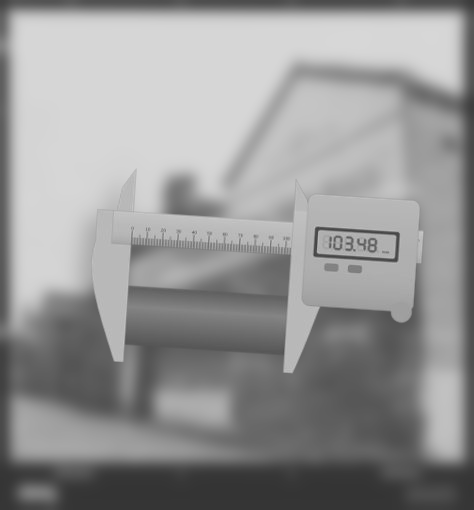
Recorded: 103.48; mm
